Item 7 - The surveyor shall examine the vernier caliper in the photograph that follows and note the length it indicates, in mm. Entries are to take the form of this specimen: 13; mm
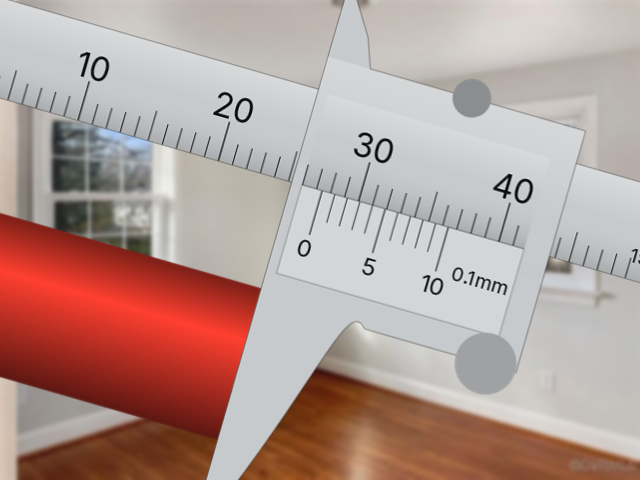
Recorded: 27.4; mm
